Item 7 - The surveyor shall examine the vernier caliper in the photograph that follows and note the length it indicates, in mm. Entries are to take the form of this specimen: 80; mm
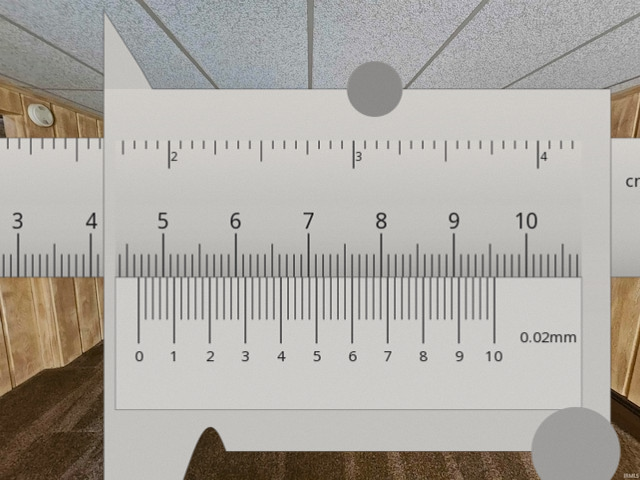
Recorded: 46.6; mm
